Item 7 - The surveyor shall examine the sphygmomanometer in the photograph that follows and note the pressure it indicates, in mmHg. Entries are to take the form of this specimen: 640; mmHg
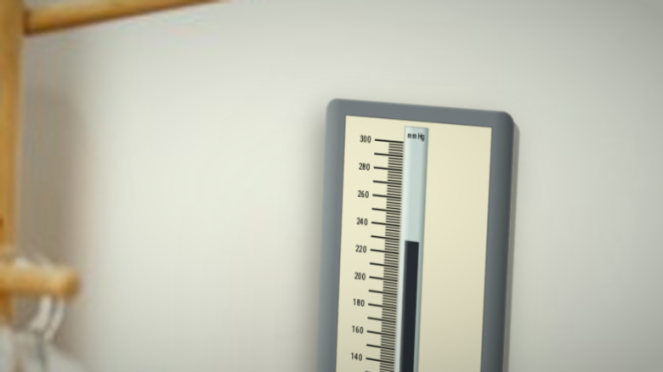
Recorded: 230; mmHg
